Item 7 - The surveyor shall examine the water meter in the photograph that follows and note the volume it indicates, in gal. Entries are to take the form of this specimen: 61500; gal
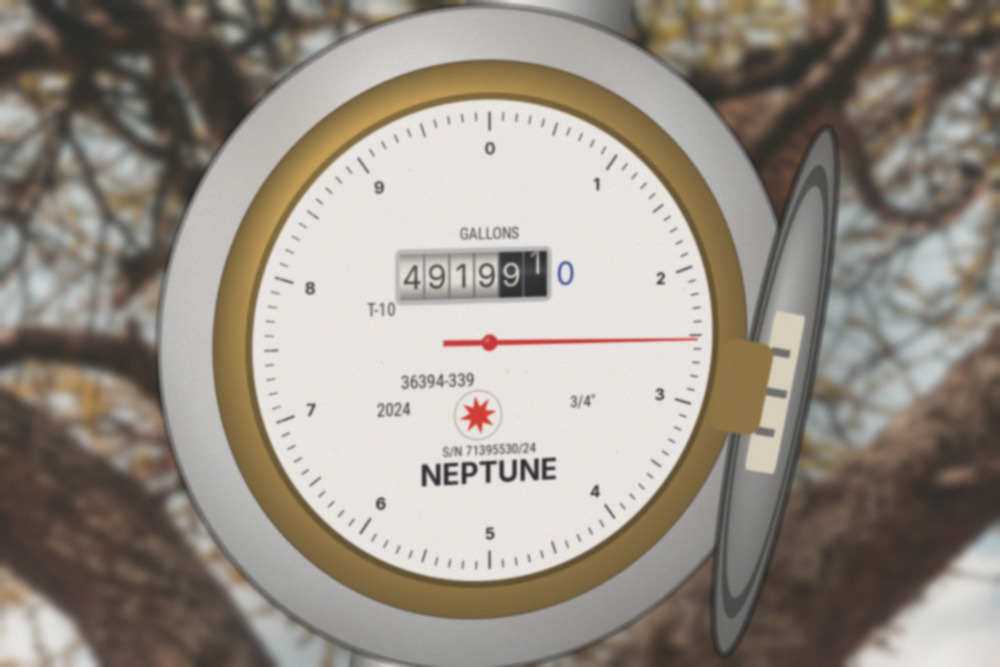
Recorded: 4919912.5; gal
